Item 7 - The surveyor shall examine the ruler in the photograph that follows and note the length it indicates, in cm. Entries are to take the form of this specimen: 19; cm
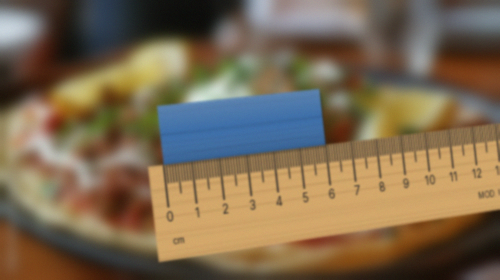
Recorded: 6; cm
